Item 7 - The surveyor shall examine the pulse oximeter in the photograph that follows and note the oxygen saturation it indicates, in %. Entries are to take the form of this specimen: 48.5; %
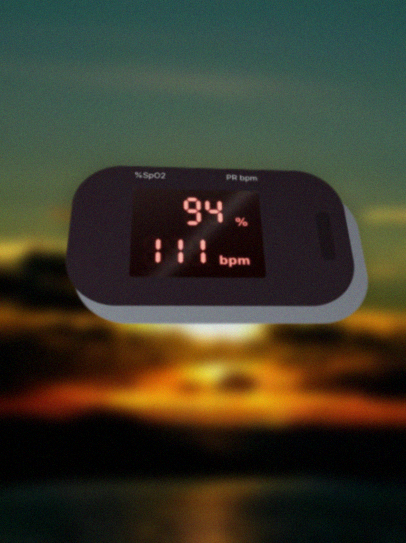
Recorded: 94; %
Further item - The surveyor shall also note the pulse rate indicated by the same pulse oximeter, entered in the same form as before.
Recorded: 111; bpm
